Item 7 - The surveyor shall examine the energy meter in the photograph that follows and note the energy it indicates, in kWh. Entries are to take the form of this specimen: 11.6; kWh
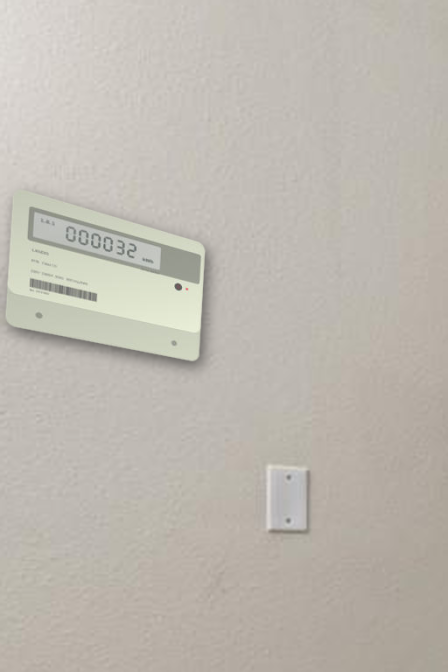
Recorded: 32; kWh
